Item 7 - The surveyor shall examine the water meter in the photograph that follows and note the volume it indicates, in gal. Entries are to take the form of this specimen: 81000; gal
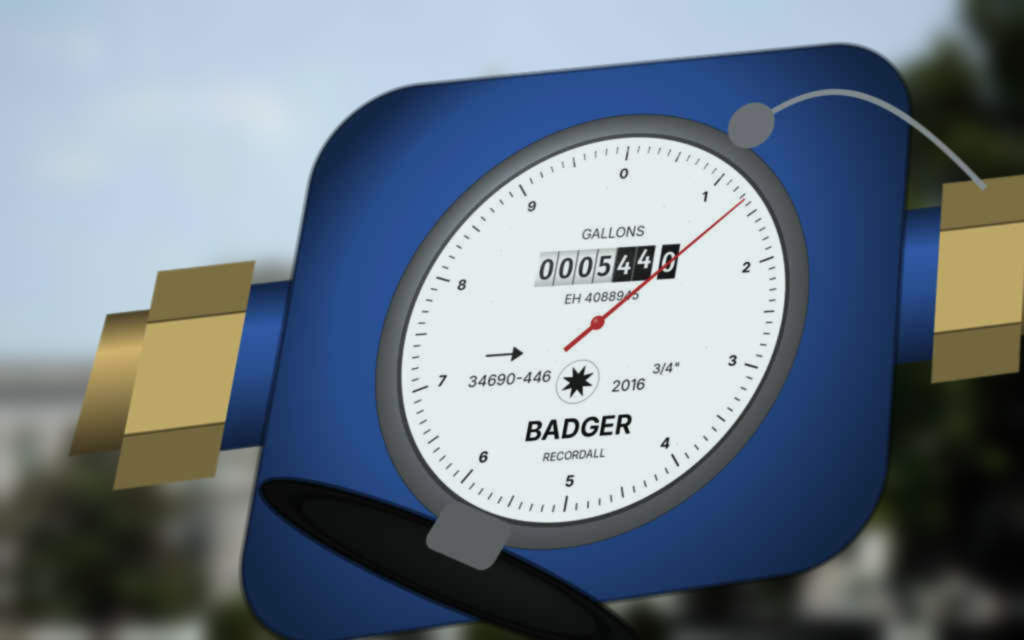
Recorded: 5441.3; gal
